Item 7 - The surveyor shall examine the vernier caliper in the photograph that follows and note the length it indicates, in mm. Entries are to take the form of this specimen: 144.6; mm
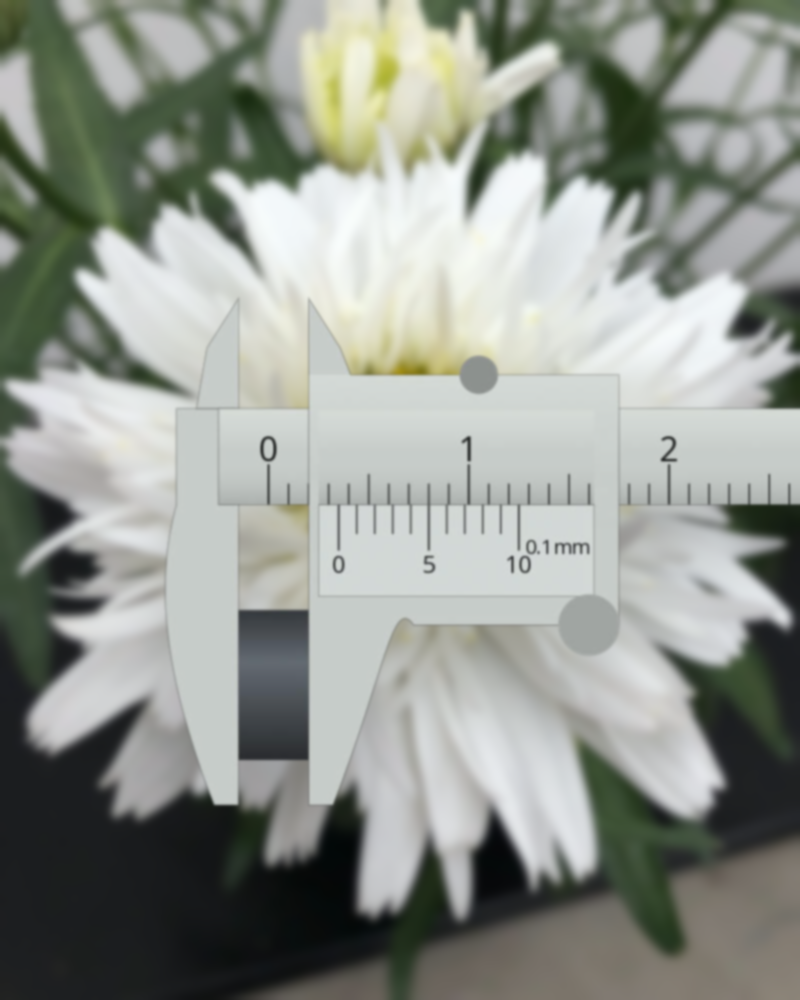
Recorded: 3.5; mm
